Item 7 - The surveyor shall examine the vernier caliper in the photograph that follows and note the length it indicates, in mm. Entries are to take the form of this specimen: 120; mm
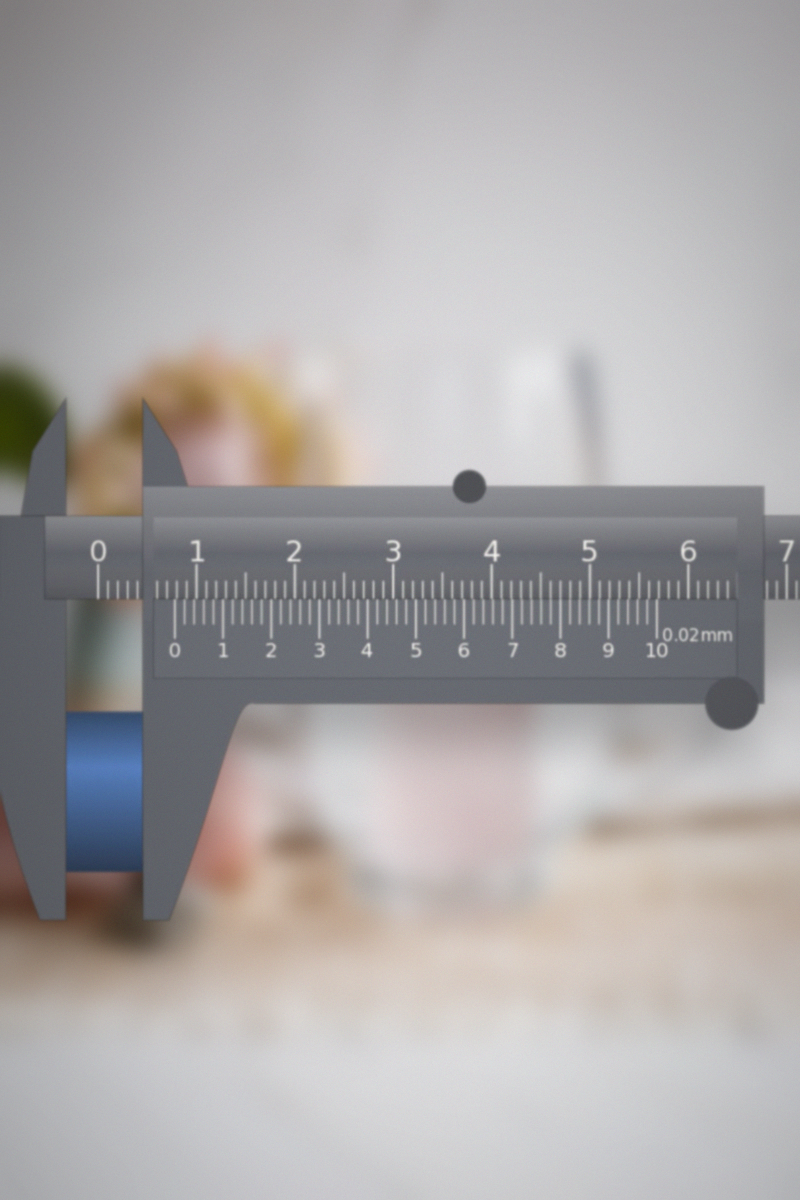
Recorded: 7.8; mm
